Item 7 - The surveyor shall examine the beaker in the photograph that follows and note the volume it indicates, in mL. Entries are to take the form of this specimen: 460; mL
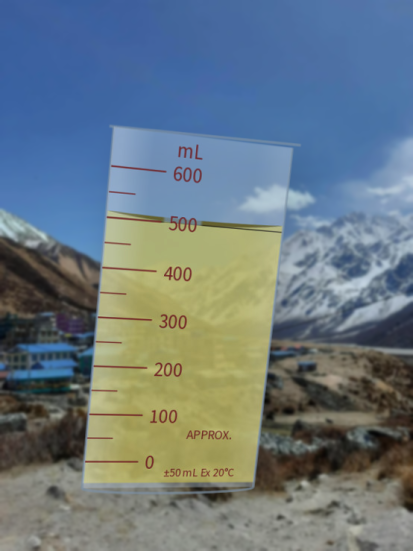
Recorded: 500; mL
